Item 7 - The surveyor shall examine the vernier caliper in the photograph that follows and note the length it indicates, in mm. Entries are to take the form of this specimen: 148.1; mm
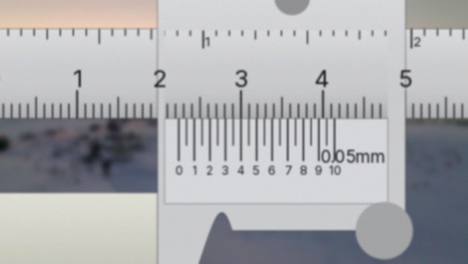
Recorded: 22.4; mm
